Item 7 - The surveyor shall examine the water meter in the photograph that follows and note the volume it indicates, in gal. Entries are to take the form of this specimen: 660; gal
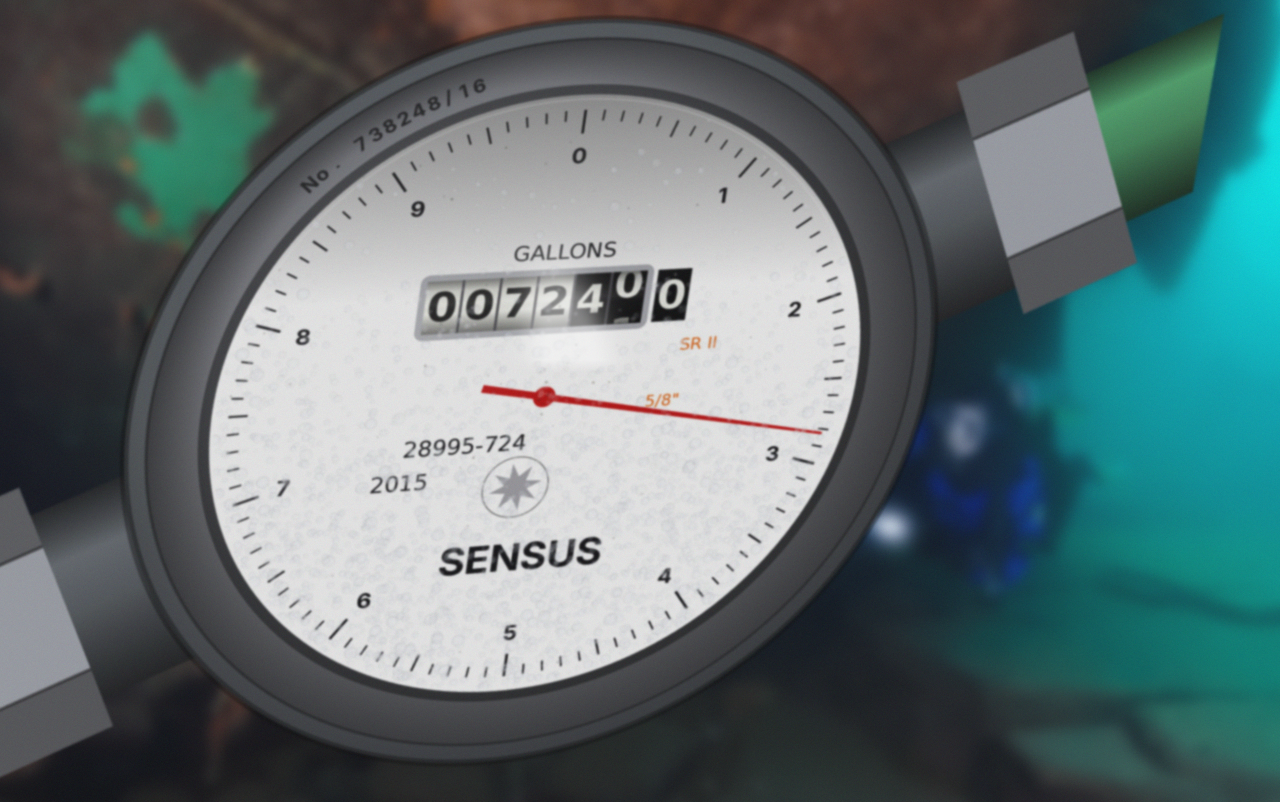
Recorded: 72402.8; gal
